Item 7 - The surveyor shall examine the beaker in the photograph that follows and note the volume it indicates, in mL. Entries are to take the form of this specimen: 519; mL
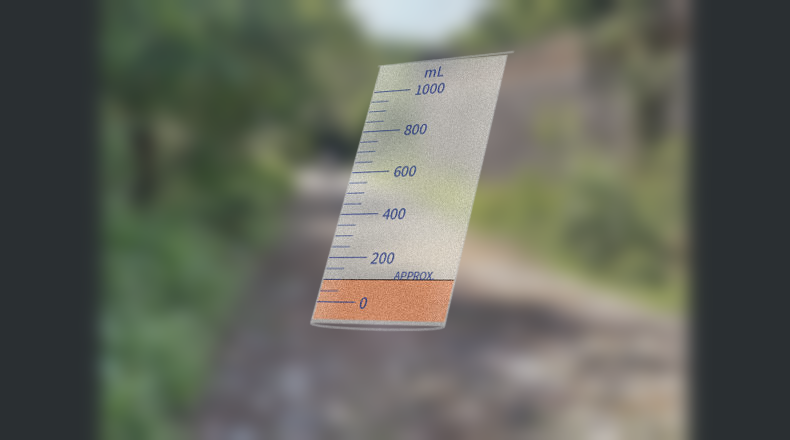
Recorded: 100; mL
